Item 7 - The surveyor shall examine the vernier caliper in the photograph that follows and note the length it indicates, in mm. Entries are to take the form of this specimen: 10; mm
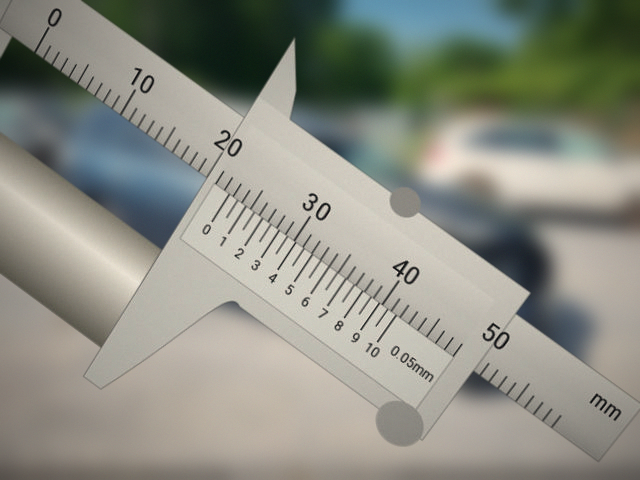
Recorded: 22.6; mm
